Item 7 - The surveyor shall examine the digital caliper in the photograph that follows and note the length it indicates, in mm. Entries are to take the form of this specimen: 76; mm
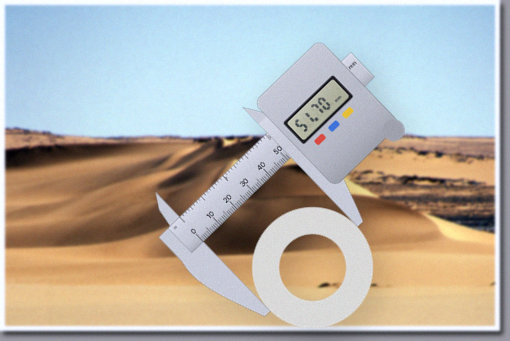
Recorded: 51.70; mm
